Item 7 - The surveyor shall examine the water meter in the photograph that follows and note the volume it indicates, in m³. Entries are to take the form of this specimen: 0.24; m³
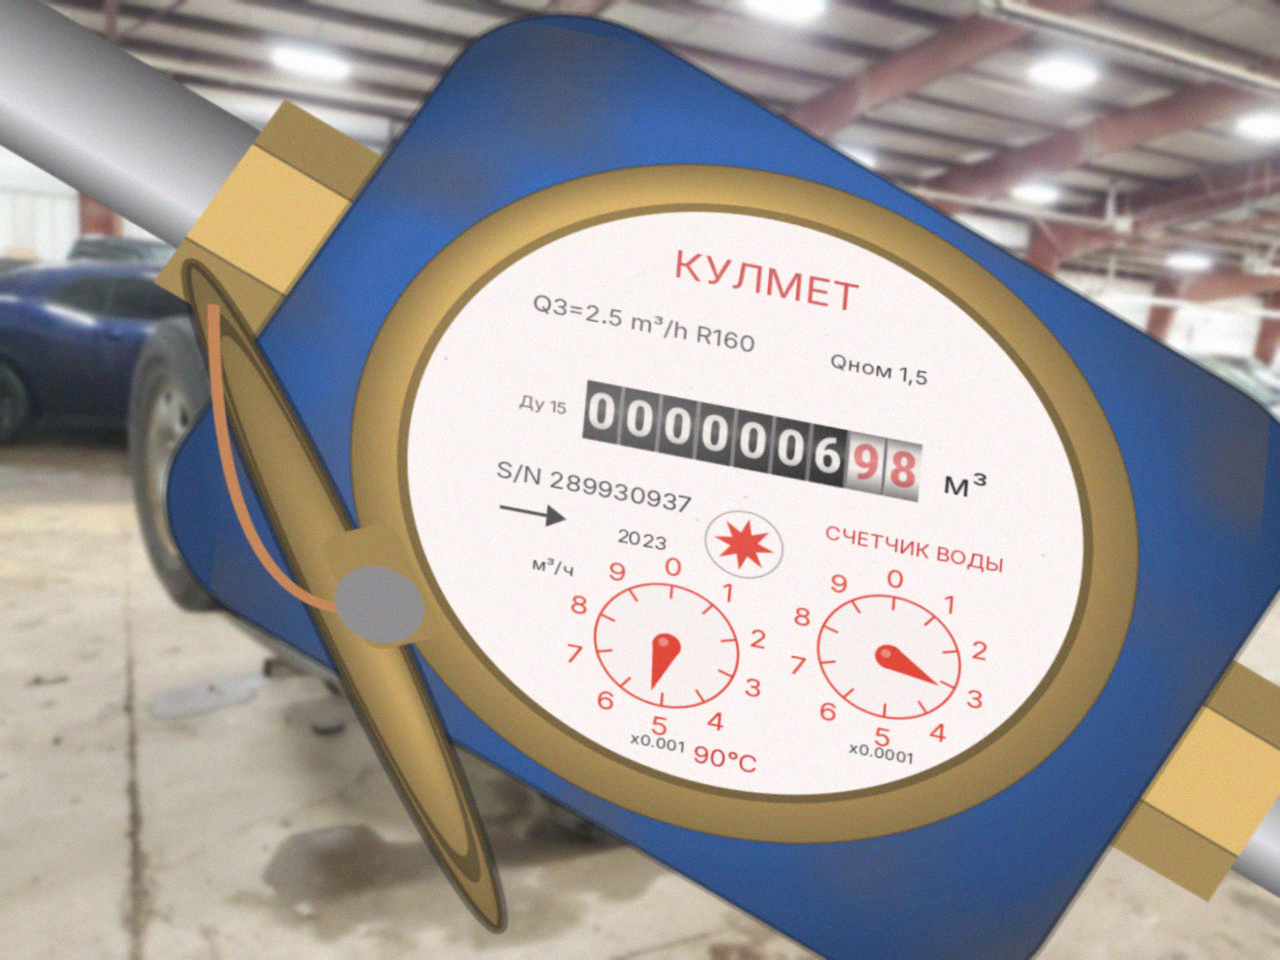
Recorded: 6.9853; m³
